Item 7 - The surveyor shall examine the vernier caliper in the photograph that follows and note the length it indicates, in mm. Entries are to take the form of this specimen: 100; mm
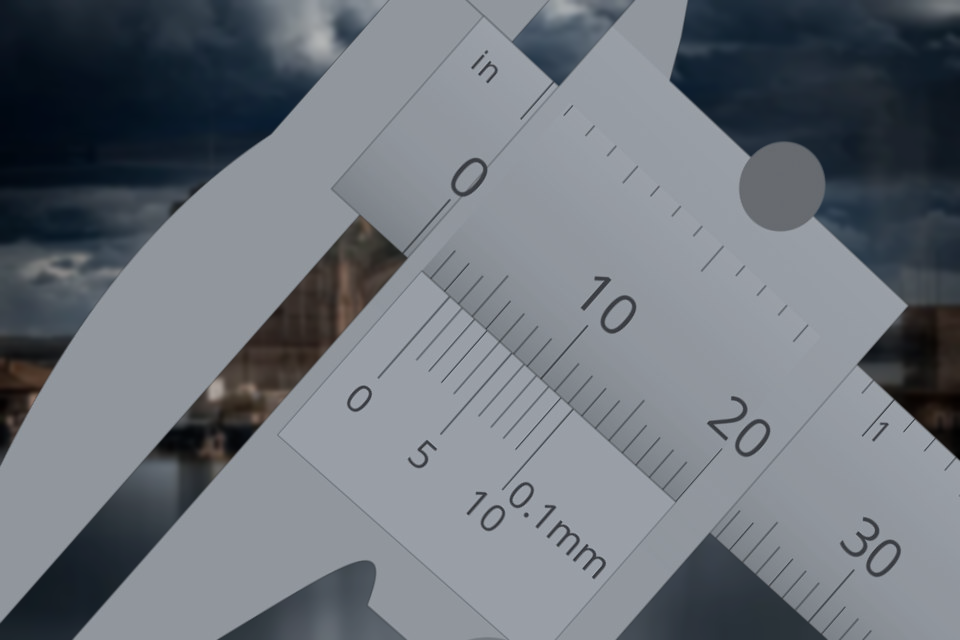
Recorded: 3.4; mm
